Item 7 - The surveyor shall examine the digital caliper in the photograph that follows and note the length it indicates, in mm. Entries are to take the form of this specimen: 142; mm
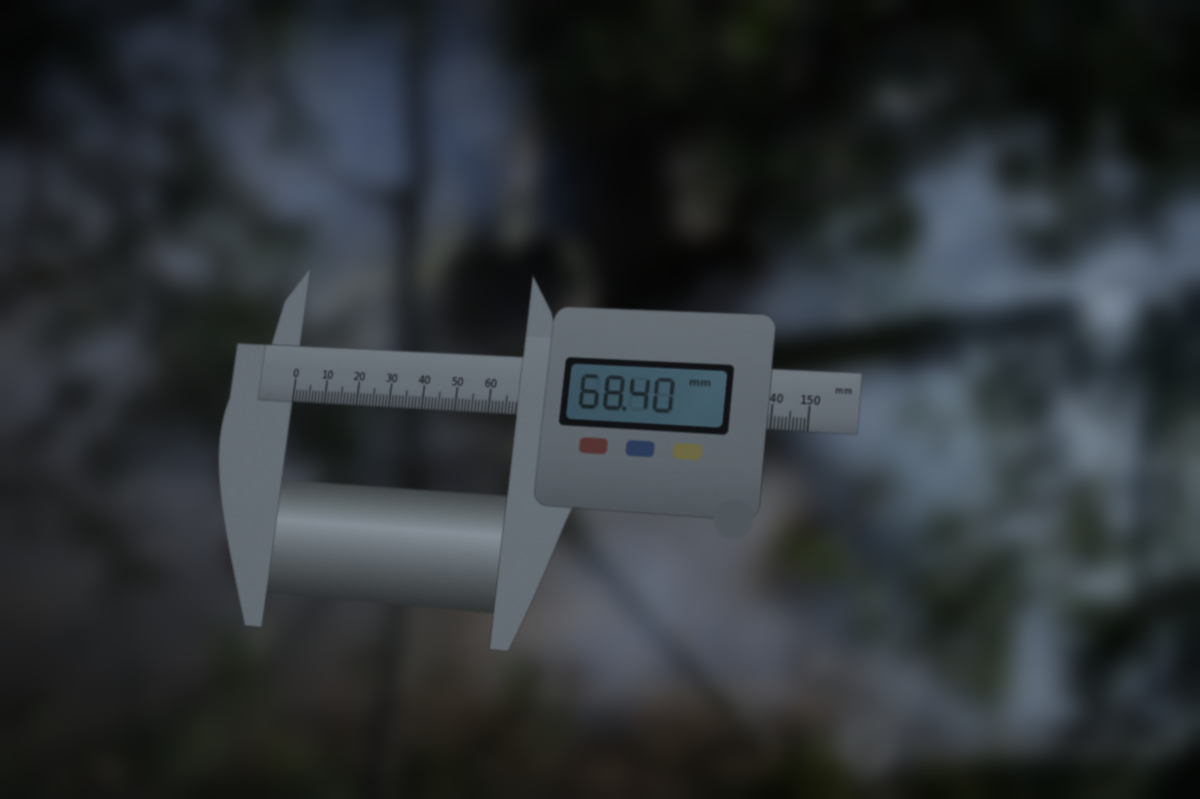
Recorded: 68.40; mm
